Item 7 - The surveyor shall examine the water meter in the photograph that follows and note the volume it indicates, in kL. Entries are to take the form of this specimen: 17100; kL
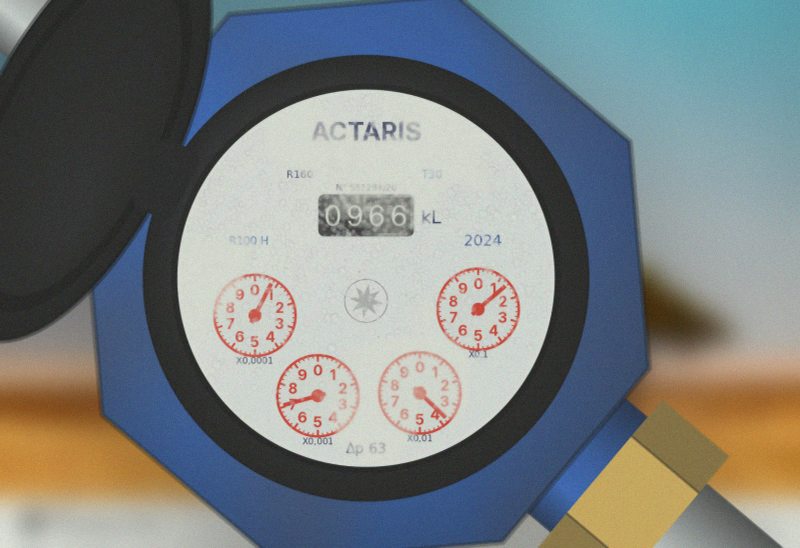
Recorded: 966.1370; kL
